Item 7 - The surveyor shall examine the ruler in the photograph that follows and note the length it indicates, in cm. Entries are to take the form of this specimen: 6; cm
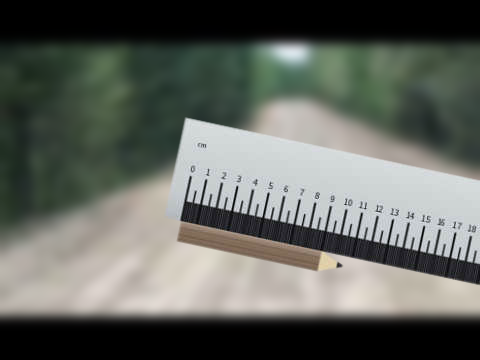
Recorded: 10.5; cm
